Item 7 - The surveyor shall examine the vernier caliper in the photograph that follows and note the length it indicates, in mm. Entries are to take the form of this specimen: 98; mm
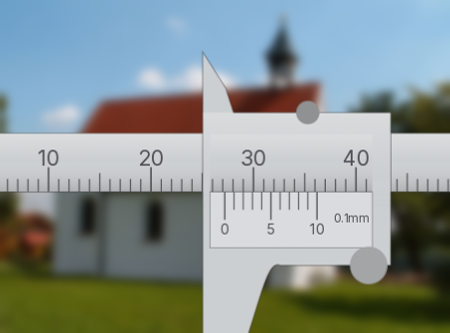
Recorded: 27.2; mm
